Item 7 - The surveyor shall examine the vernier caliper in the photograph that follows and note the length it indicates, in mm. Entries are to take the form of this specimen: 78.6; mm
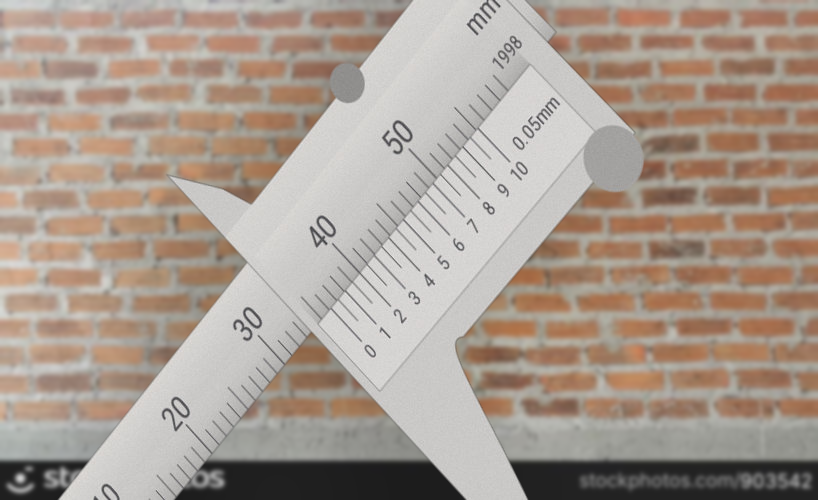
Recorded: 36.2; mm
